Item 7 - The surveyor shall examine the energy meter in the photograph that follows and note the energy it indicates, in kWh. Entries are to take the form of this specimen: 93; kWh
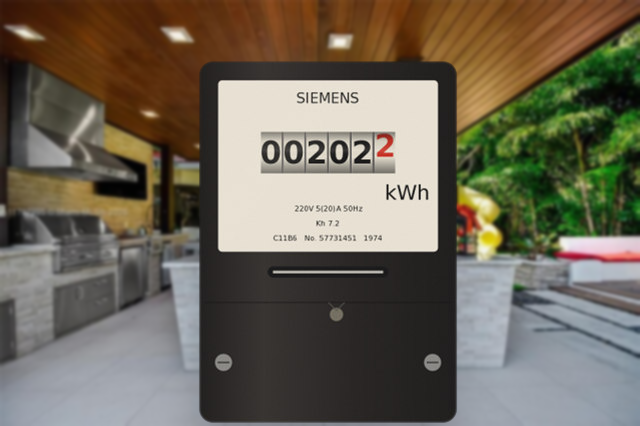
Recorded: 202.2; kWh
